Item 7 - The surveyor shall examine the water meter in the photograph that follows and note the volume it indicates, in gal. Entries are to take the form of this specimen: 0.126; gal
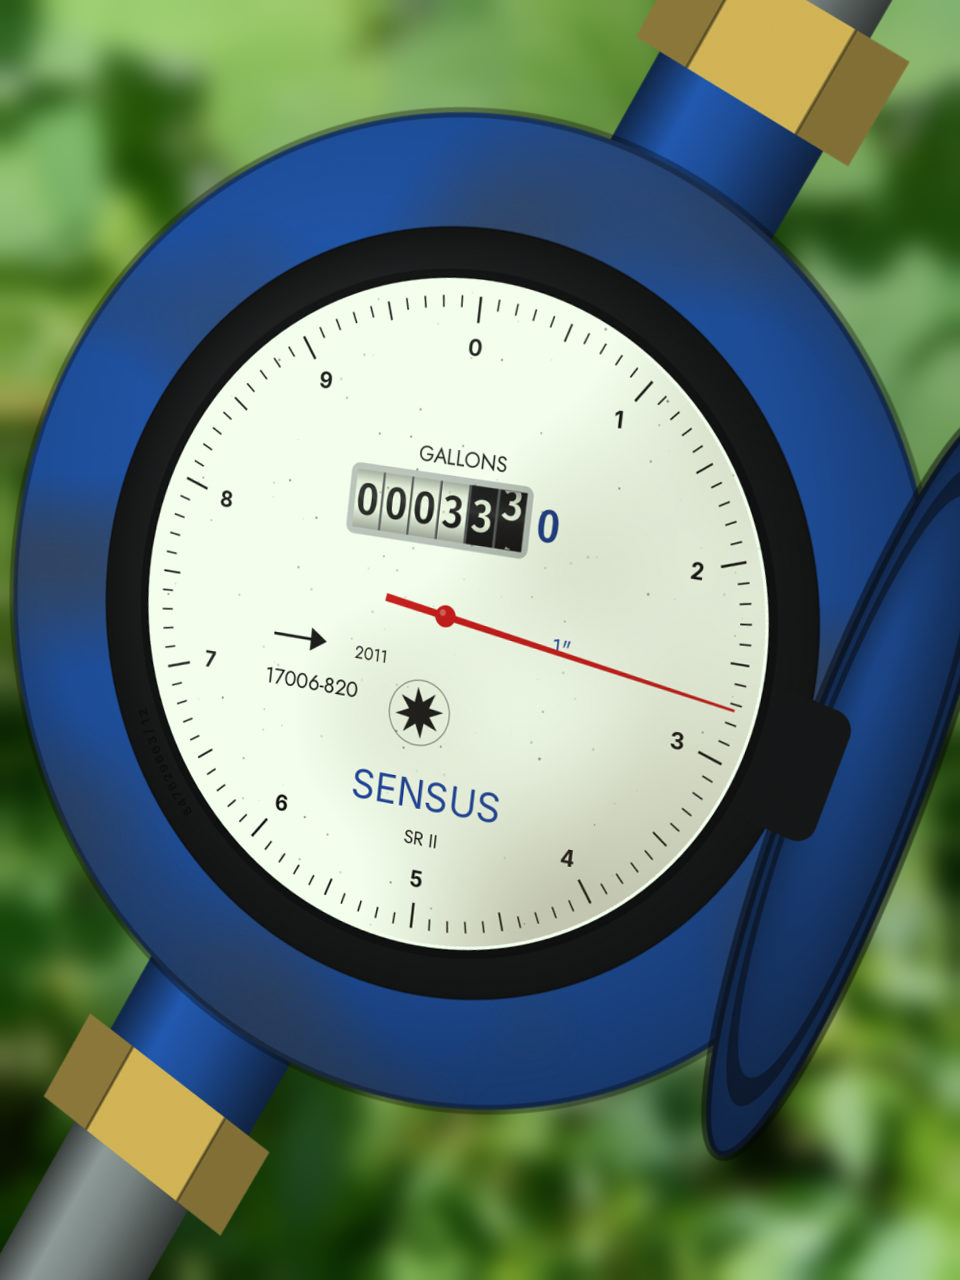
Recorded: 3332.7; gal
